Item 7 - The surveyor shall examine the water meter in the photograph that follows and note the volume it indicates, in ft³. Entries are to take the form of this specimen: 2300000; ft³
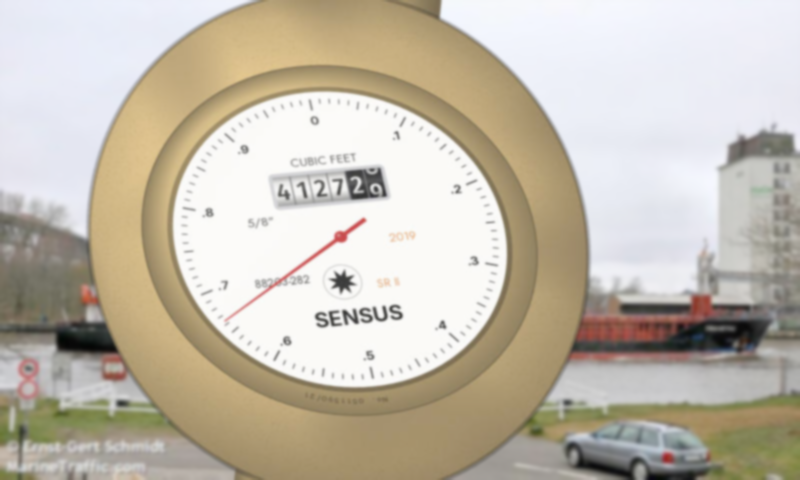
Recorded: 412728.66; ft³
